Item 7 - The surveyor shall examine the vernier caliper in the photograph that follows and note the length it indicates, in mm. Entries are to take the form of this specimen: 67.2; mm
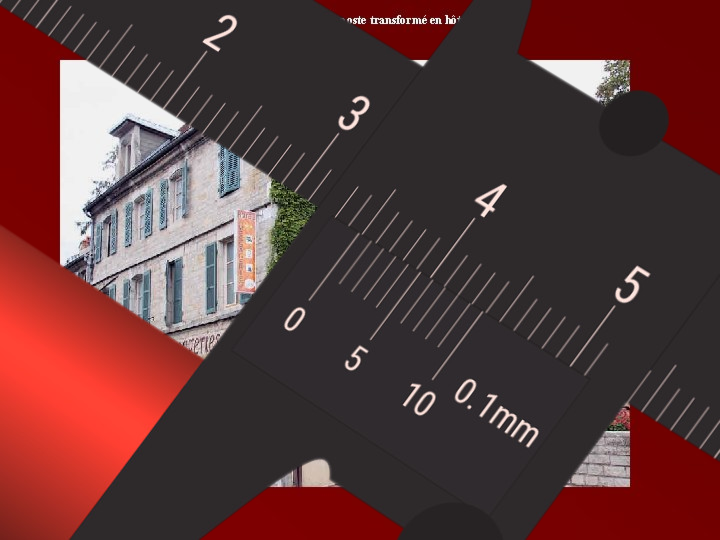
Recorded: 34.8; mm
